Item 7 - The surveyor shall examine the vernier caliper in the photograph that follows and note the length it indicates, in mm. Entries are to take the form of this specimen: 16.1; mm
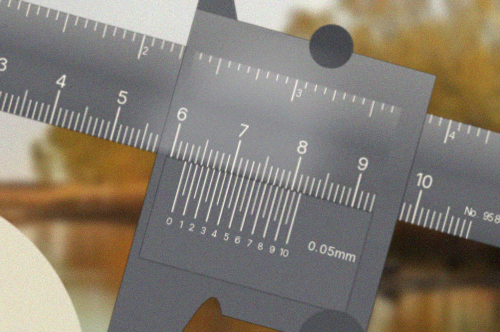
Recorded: 62.5; mm
